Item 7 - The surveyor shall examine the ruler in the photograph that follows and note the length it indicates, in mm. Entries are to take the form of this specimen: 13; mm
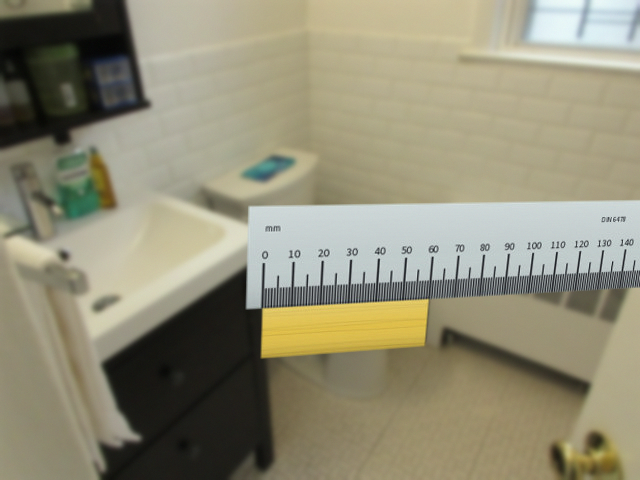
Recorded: 60; mm
